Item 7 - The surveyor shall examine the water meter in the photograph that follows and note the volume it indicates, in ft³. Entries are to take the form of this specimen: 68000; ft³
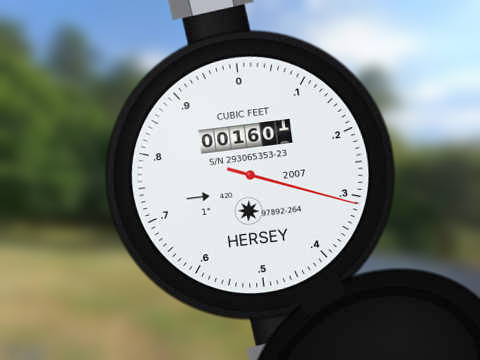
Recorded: 1601.31; ft³
